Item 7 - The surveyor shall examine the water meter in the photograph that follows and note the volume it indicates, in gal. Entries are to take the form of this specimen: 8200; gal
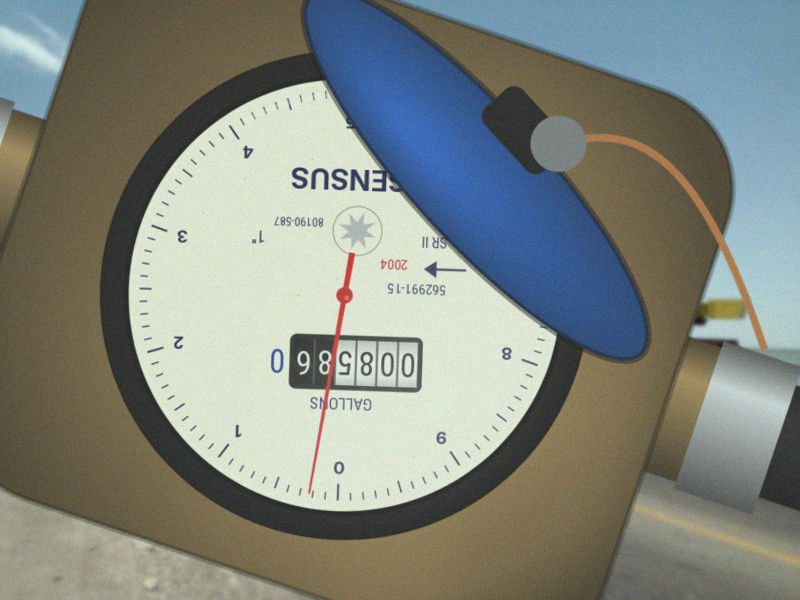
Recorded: 85860.2; gal
